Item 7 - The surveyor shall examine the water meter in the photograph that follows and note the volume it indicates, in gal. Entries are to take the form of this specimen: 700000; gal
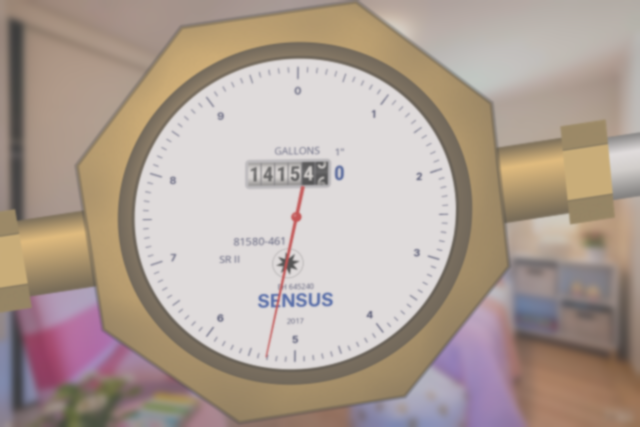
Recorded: 1415455.3; gal
